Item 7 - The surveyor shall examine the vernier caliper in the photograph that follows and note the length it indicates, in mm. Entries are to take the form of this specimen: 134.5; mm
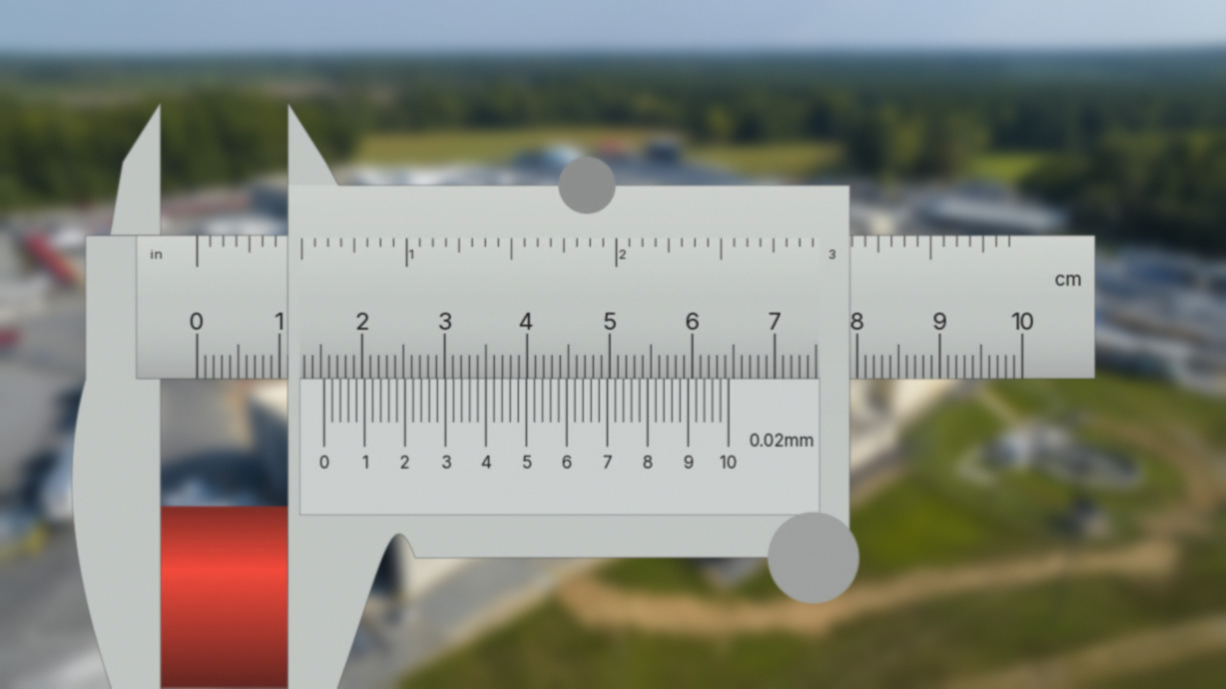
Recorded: 15.4; mm
